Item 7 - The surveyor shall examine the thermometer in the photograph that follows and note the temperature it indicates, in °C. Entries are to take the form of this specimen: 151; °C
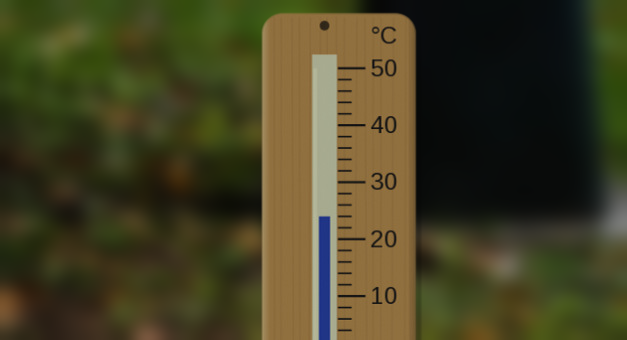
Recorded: 24; °C
